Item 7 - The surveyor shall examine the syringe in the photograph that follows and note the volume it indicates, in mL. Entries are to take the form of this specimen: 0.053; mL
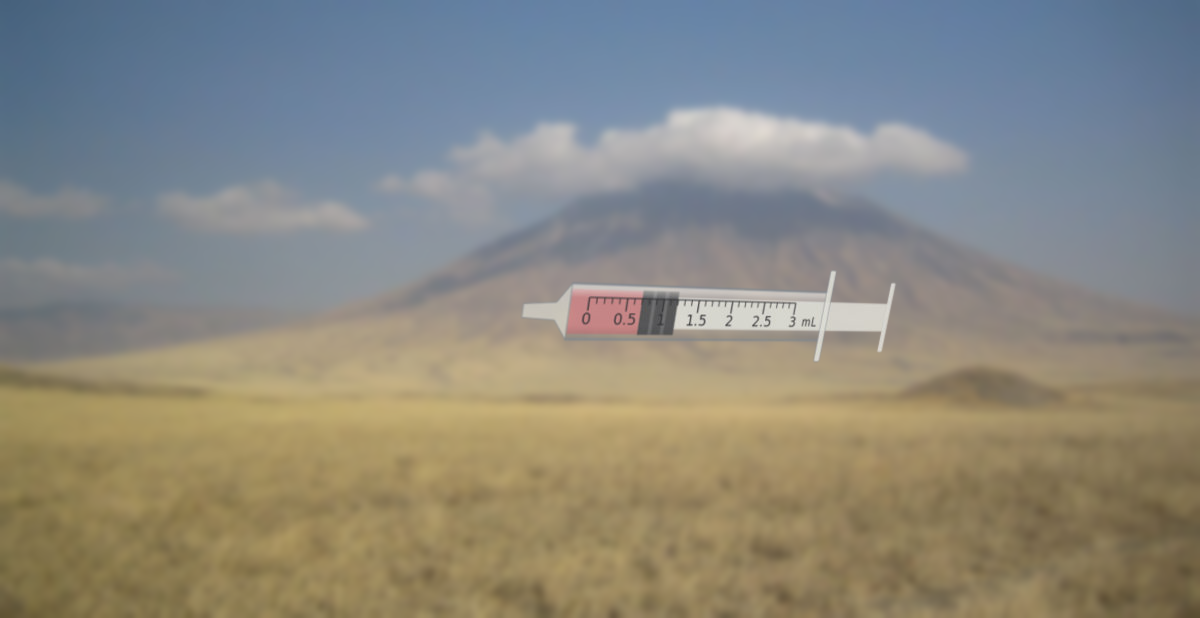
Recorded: 0.7; mL
